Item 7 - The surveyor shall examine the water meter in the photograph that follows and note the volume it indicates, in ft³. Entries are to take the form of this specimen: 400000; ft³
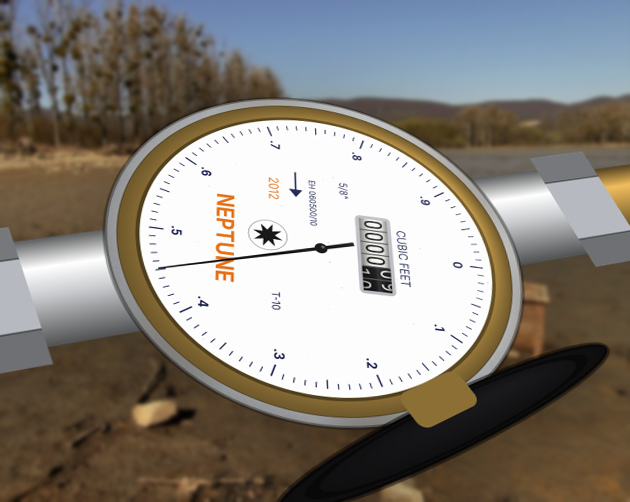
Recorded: 9.45; ft³
